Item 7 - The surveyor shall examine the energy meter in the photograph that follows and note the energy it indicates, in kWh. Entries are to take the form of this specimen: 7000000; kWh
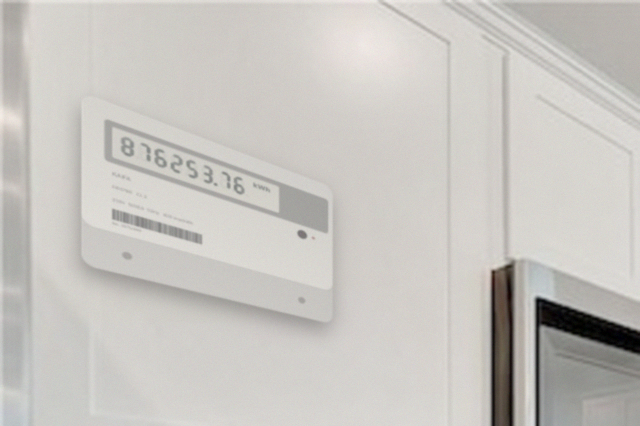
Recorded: 876253.76; kWh
